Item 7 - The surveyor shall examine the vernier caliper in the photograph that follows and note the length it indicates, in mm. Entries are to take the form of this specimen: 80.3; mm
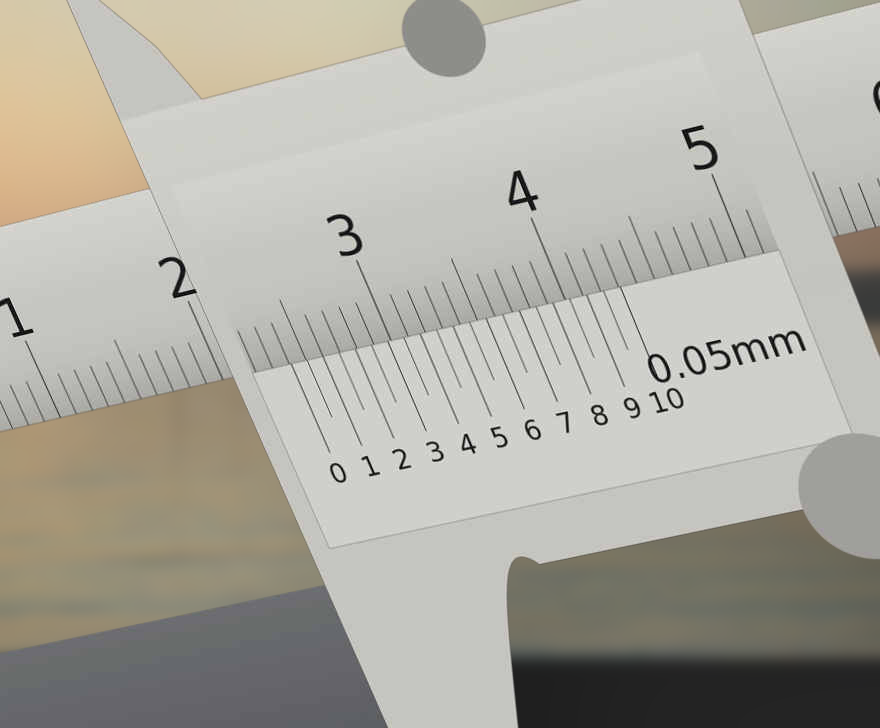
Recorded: 24.1; mm
